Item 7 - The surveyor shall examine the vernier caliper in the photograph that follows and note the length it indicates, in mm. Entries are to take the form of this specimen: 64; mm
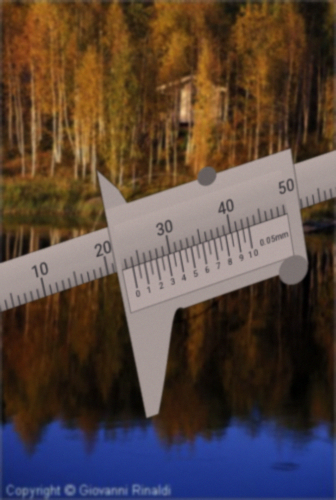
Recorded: 24.0; mm
